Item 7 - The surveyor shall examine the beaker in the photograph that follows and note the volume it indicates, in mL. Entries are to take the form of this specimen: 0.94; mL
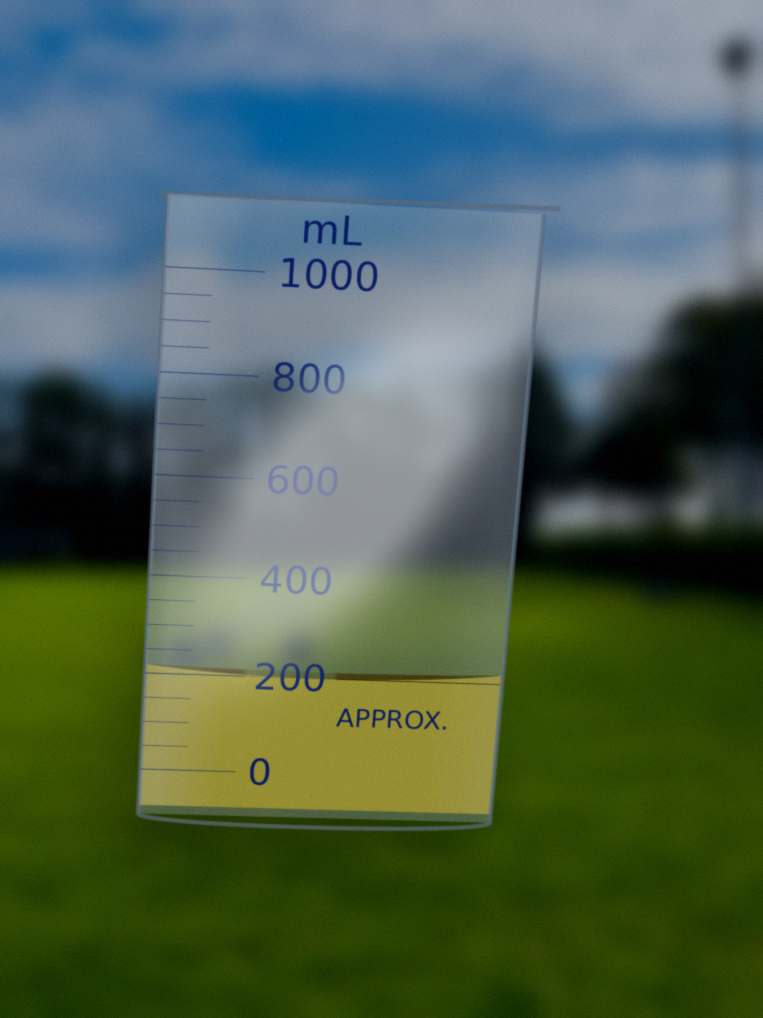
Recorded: 200; mL
